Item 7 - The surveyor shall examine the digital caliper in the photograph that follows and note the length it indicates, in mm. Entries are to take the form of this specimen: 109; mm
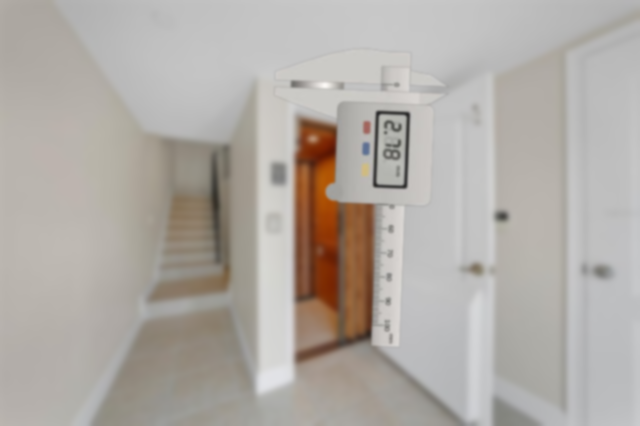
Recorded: 2.78; mm
